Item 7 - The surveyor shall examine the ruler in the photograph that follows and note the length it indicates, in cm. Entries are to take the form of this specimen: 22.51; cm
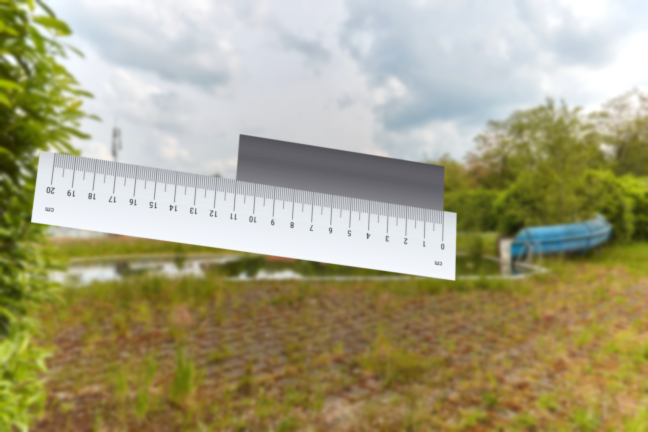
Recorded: 11; cm
